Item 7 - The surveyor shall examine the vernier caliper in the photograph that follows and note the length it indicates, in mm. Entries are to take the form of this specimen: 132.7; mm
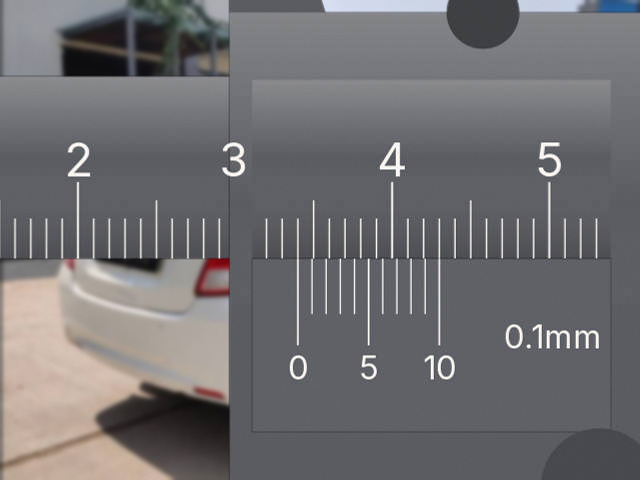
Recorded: 34.0; mm
